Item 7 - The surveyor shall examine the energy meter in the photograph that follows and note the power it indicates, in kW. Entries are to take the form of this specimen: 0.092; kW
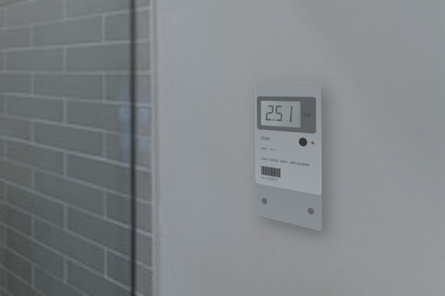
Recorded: 2.51; kW
